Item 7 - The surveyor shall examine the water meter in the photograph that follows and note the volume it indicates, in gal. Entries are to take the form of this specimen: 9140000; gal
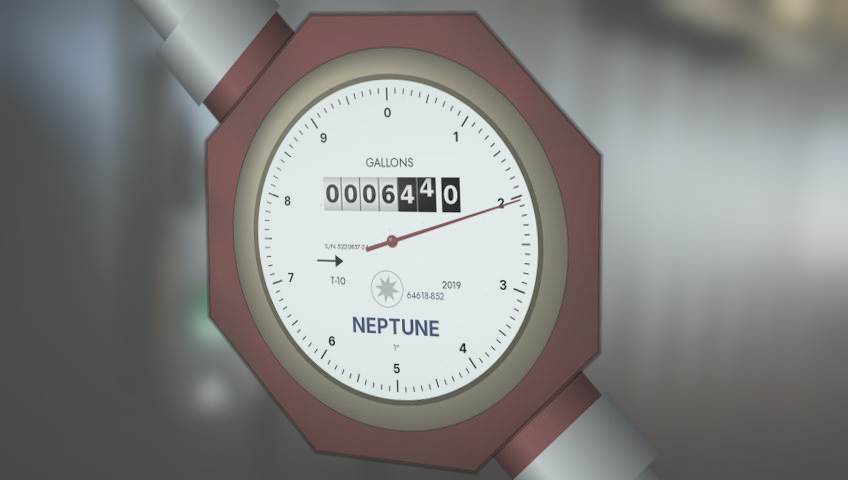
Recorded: 6442.0; gal
